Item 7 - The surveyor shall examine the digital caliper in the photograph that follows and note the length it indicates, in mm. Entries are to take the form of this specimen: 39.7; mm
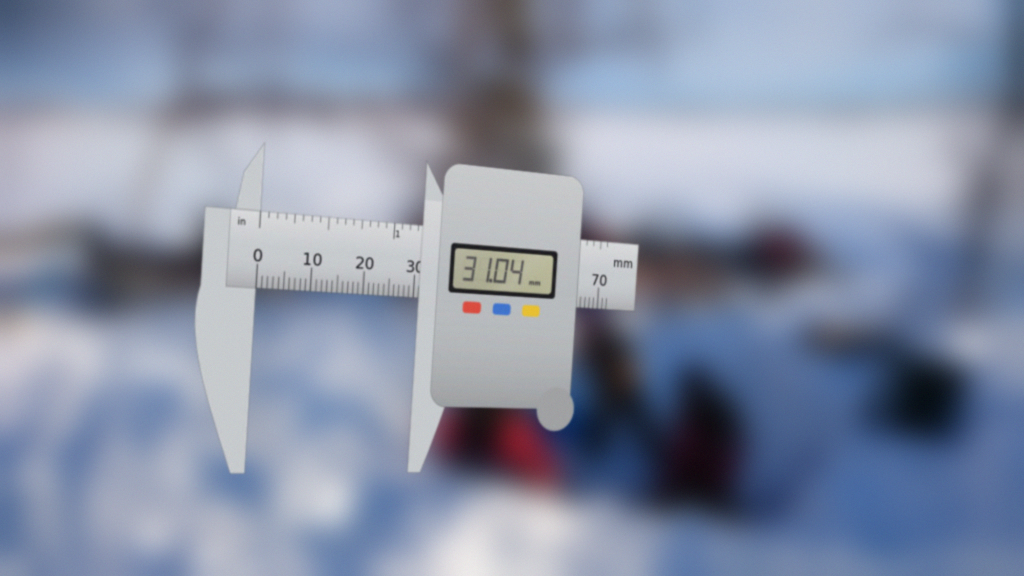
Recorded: 31.04; mm
